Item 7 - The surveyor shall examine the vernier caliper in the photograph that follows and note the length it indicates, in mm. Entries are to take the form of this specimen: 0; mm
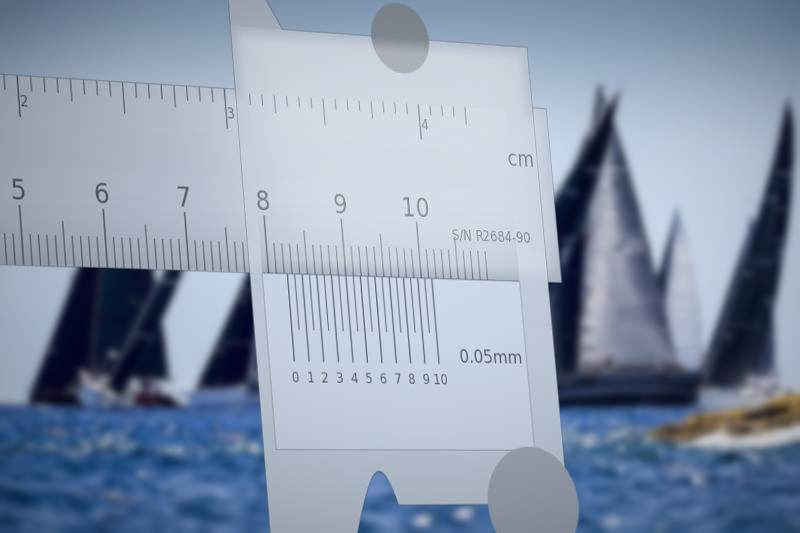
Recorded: 82.4; mm
